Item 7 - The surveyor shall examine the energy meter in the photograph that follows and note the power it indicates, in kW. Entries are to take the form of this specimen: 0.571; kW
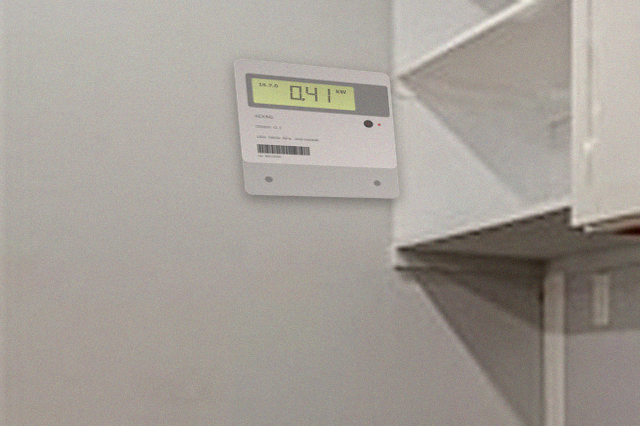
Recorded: 0.41; kW
